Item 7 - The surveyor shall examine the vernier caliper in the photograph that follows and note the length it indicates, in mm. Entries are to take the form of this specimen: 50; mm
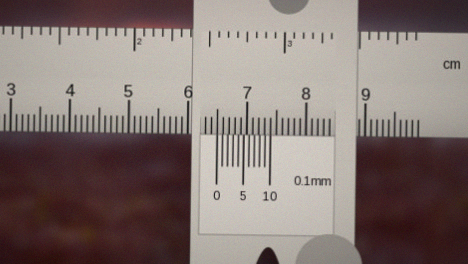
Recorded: 65.0; mm
